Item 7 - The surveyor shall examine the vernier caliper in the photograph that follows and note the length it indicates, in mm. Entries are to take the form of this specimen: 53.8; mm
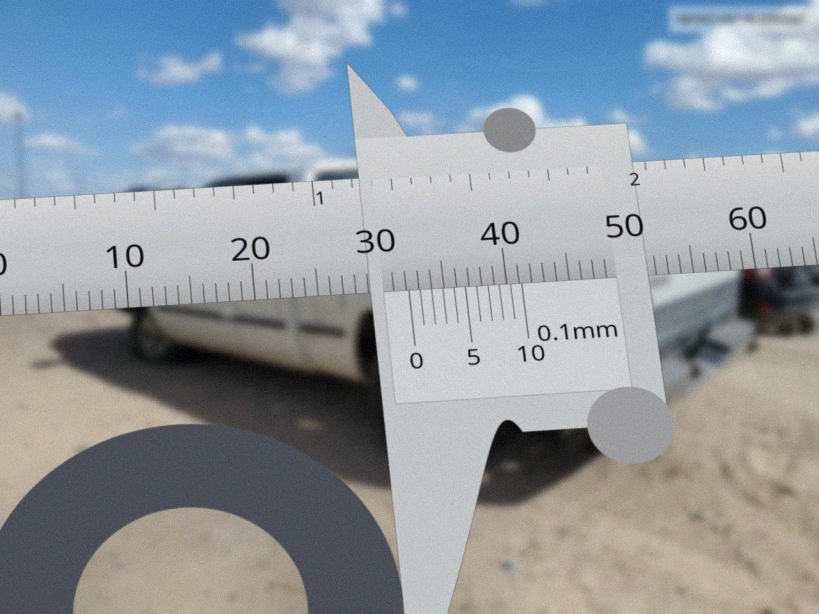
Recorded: 32.2; mm
